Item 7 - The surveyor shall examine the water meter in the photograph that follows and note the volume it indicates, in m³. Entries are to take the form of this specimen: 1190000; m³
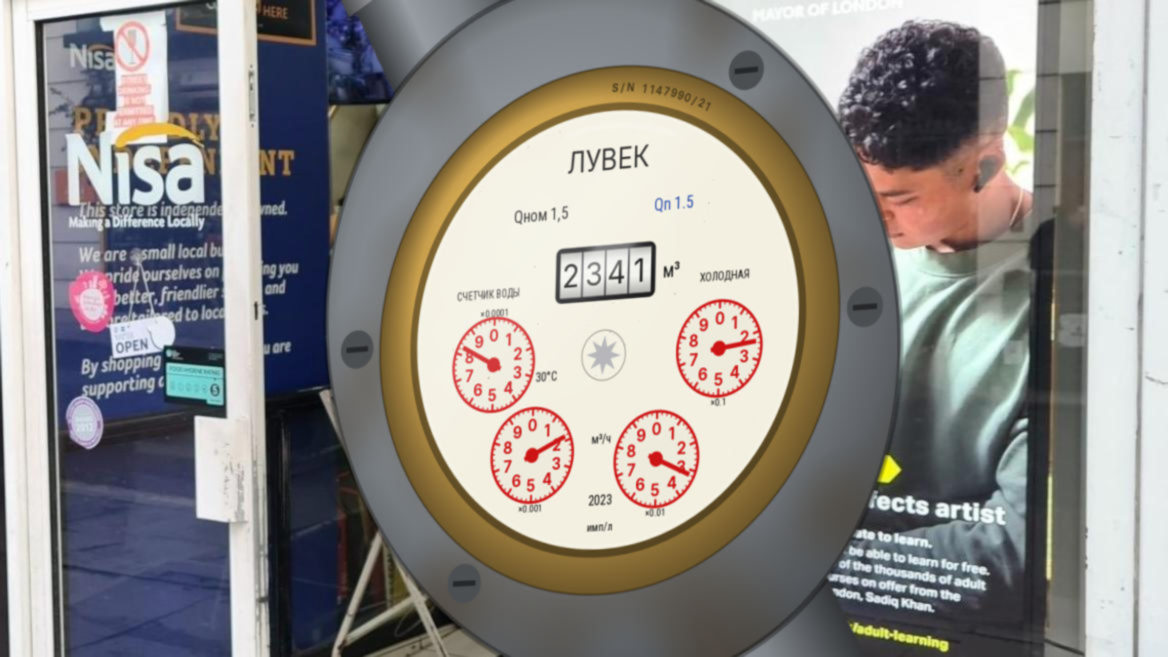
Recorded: 2341.2318; m³
